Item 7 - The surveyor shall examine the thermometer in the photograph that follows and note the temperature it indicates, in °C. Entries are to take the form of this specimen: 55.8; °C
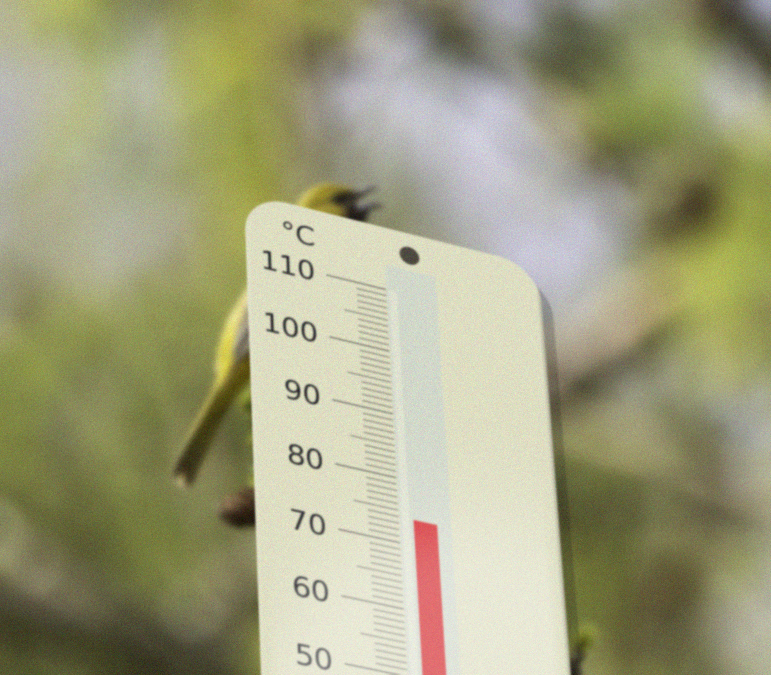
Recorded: 74; °C
